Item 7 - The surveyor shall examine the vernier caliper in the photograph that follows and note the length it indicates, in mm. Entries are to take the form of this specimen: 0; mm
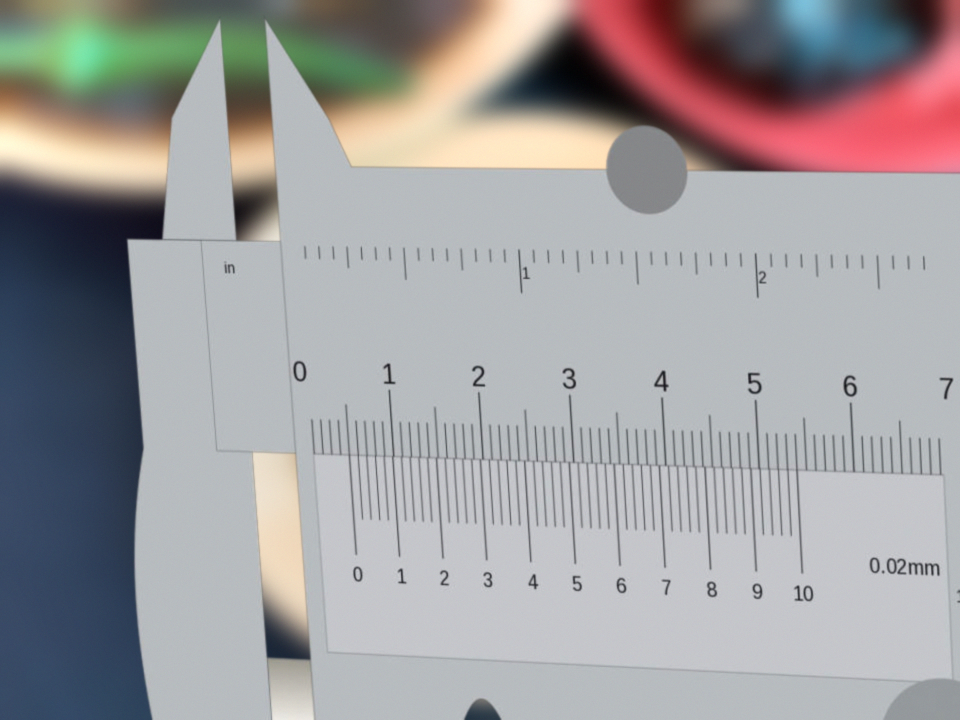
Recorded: 5.0; mm
